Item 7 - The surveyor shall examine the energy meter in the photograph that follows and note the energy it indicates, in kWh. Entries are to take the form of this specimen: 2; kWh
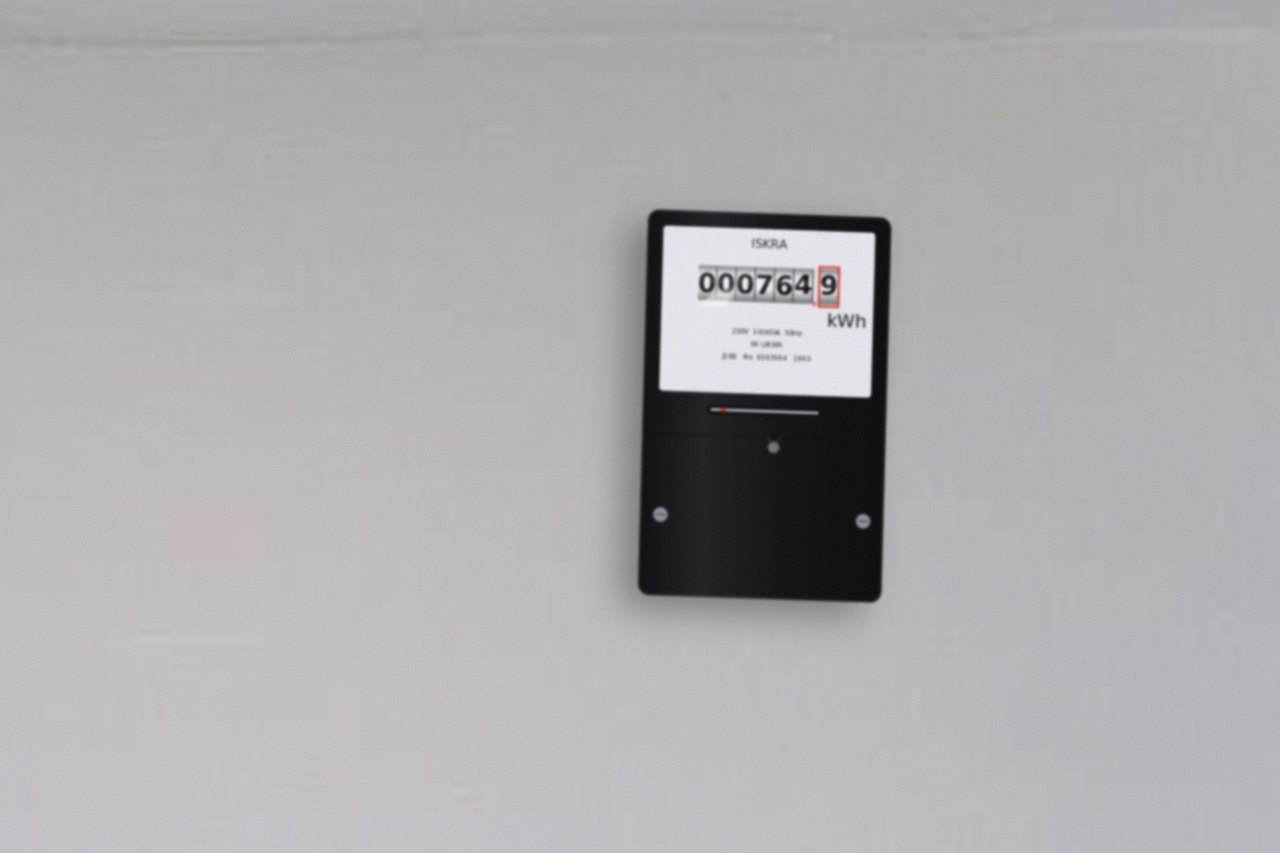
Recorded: 764.9; kWh
